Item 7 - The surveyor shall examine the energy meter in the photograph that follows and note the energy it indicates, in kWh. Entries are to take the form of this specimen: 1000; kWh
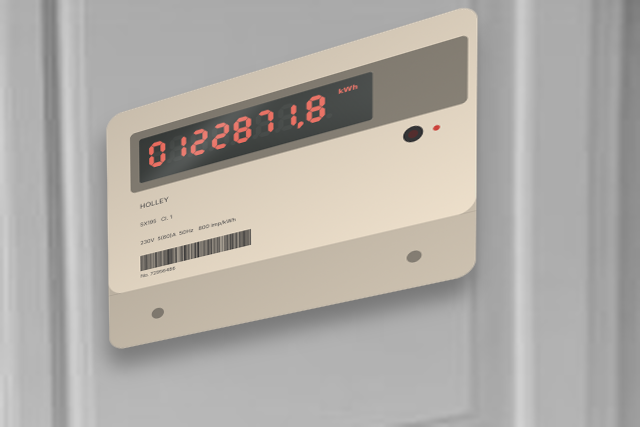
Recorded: 122871.8; kWh
